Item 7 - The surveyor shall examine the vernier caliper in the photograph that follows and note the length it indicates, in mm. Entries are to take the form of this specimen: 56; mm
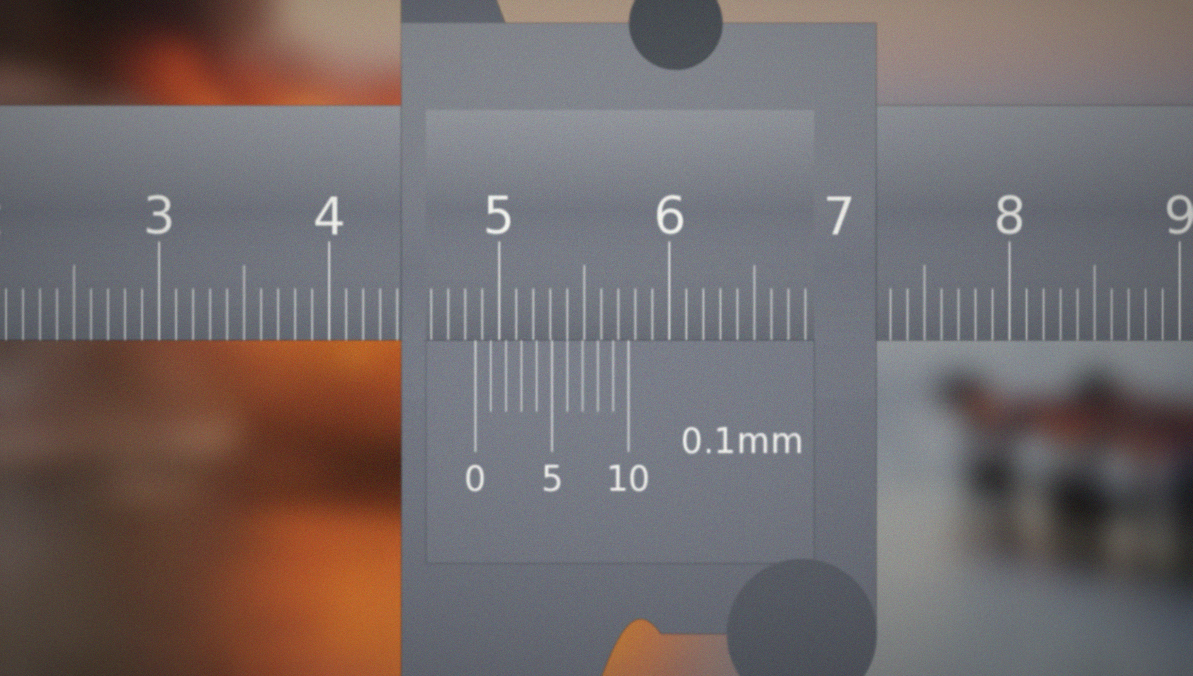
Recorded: 48.6; mm
